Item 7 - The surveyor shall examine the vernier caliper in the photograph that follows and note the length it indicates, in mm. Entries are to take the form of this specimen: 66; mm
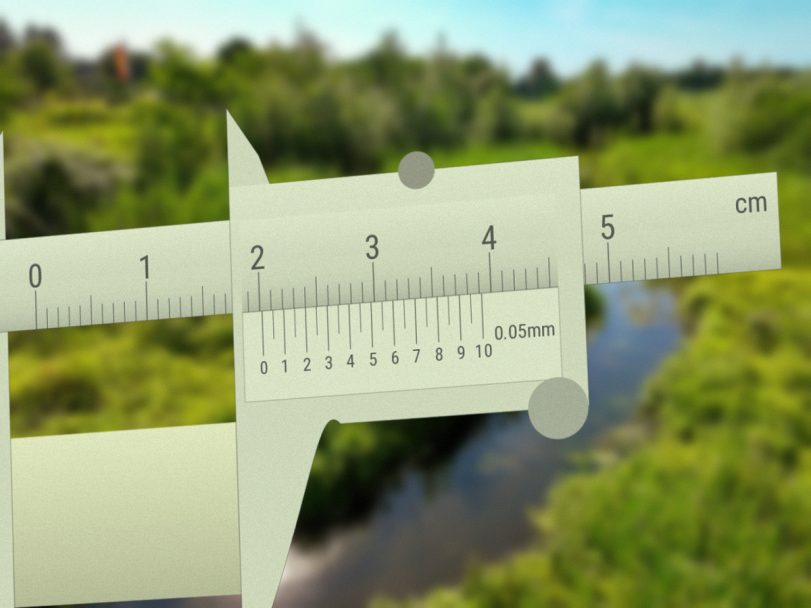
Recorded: 20.2; mm
